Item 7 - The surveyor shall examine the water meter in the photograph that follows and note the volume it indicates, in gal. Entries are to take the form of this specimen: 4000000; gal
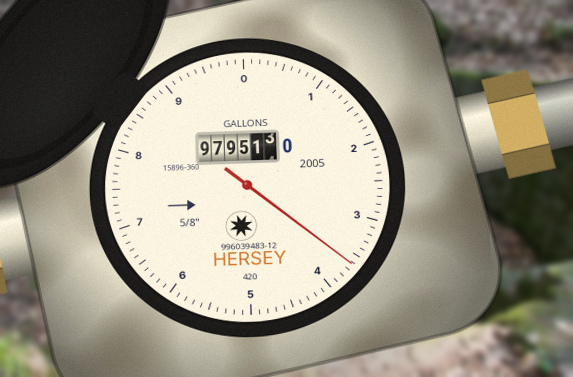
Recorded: 9795133.6; gal
